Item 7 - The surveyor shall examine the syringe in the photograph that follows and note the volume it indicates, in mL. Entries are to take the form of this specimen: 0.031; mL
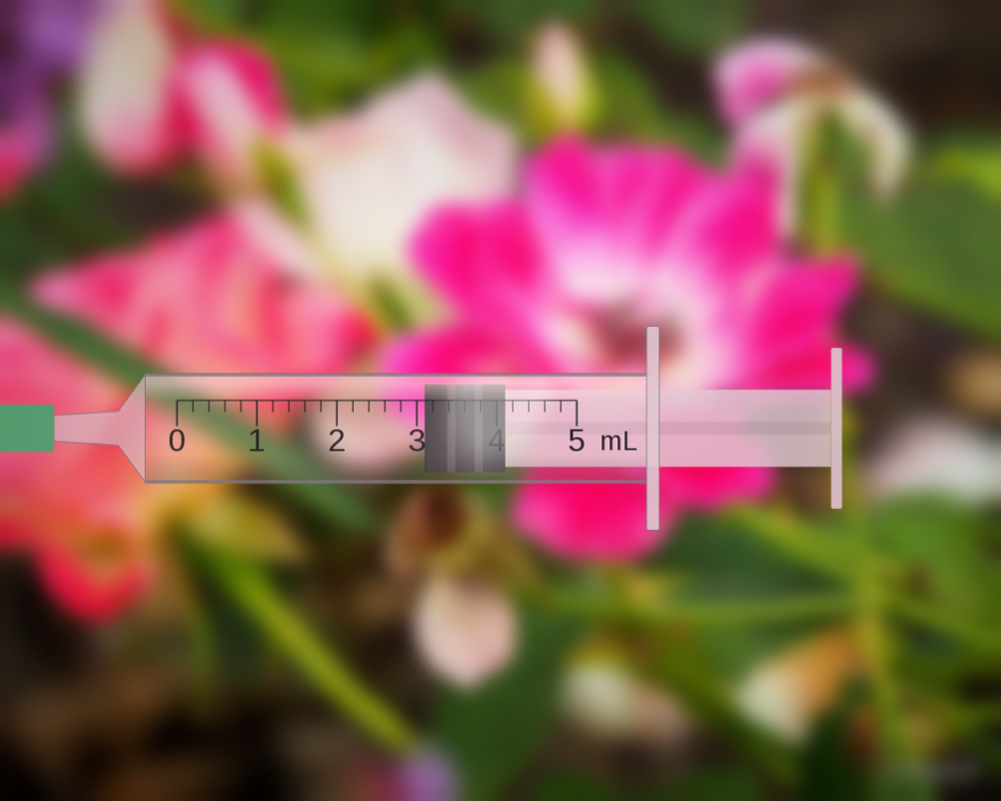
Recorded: 3.1; mL
